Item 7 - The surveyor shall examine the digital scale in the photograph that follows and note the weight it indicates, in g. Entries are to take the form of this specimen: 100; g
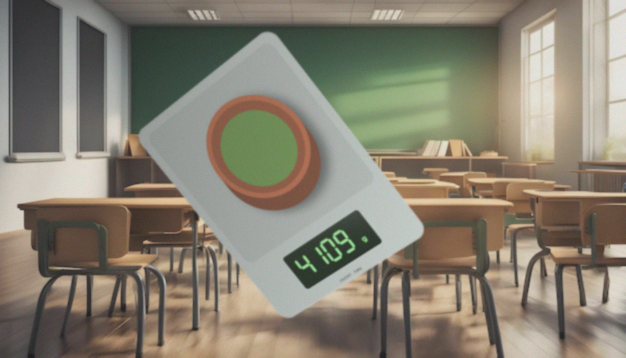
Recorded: 4109; g
